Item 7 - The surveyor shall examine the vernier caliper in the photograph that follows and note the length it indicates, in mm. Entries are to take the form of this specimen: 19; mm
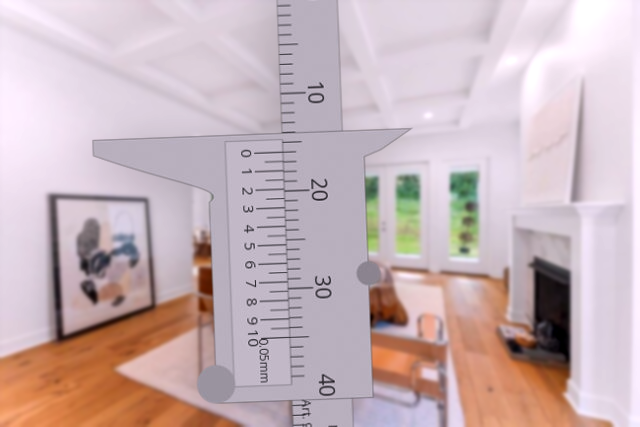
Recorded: 16.0; mm
